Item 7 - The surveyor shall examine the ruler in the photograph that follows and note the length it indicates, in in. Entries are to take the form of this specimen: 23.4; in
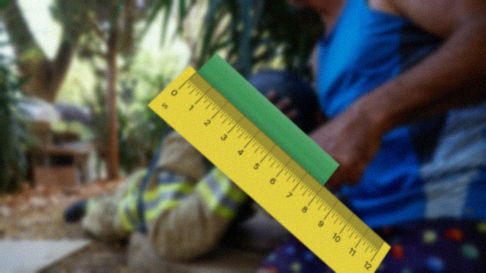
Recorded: 8; in
